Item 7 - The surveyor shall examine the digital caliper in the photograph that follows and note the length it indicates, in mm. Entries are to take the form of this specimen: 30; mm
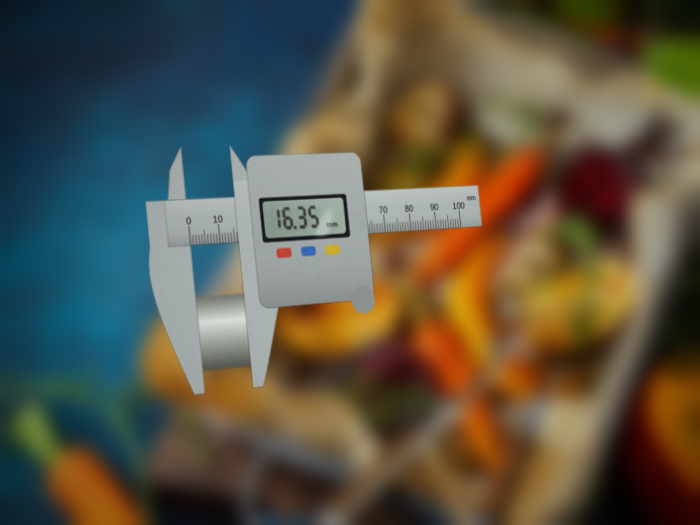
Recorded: 16.35; mm
